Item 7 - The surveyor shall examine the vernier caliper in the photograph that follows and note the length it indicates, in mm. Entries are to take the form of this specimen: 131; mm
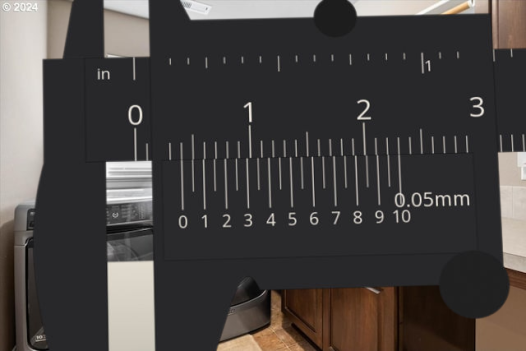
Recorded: 4.0; mm
